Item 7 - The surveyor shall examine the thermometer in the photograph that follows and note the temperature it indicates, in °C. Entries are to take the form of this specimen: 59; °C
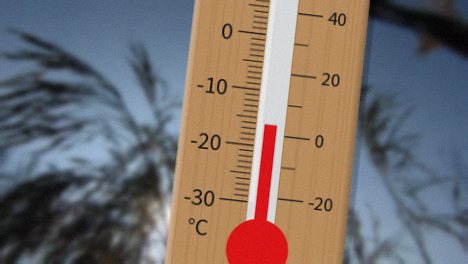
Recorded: -16; °C
